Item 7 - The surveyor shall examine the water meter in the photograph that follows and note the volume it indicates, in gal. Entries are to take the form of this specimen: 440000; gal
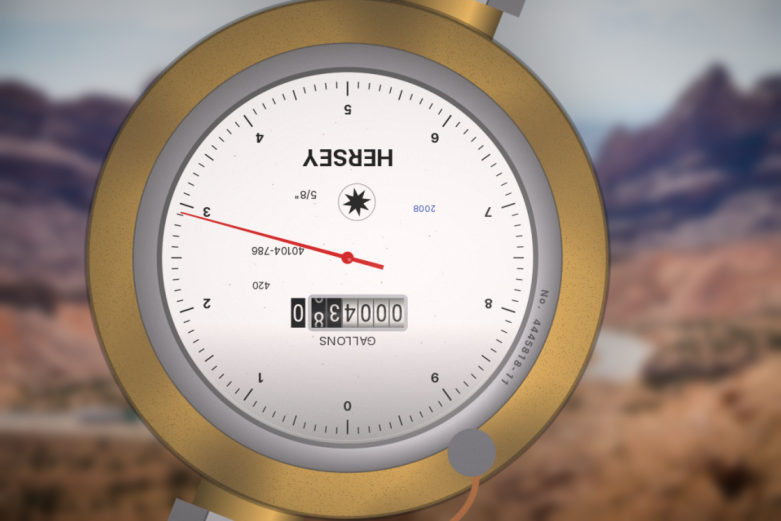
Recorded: 4382.9; gal
